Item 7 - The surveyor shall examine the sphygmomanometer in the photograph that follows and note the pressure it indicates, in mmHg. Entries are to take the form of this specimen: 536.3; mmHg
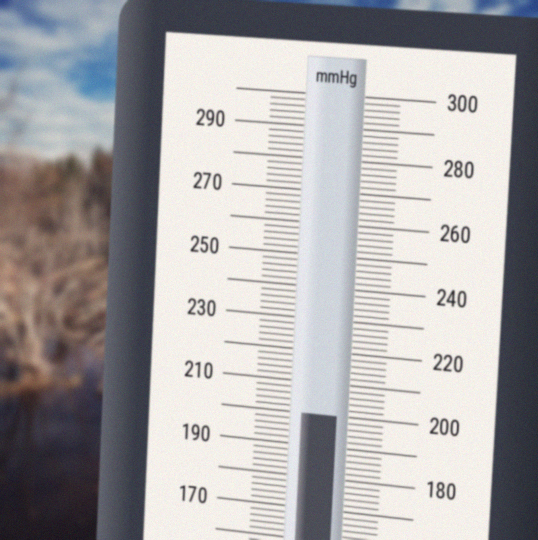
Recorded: 200; mmHg
